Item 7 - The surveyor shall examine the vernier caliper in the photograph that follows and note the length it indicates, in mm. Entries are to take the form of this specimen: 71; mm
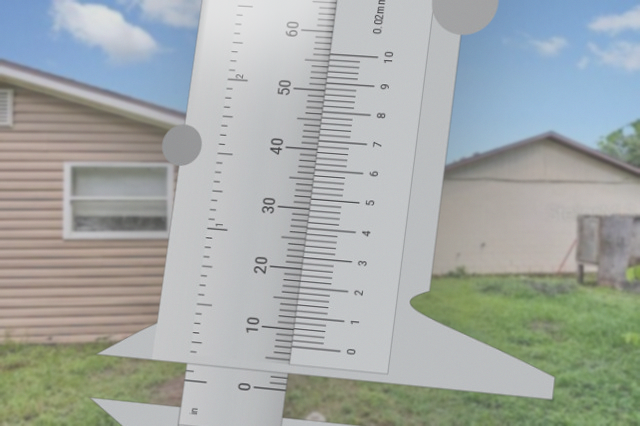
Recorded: 7.2; mm
